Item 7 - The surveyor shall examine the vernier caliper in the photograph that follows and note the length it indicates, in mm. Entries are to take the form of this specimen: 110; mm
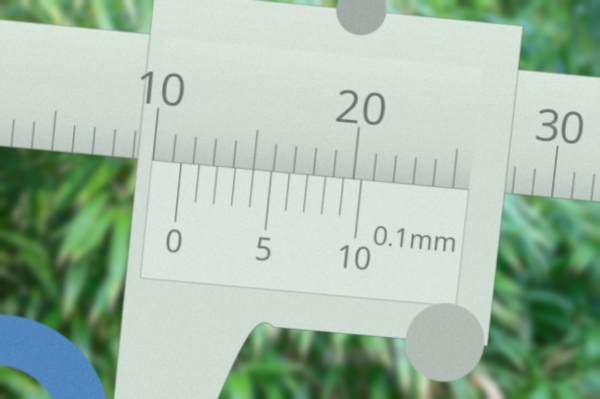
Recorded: 11.4; mm
